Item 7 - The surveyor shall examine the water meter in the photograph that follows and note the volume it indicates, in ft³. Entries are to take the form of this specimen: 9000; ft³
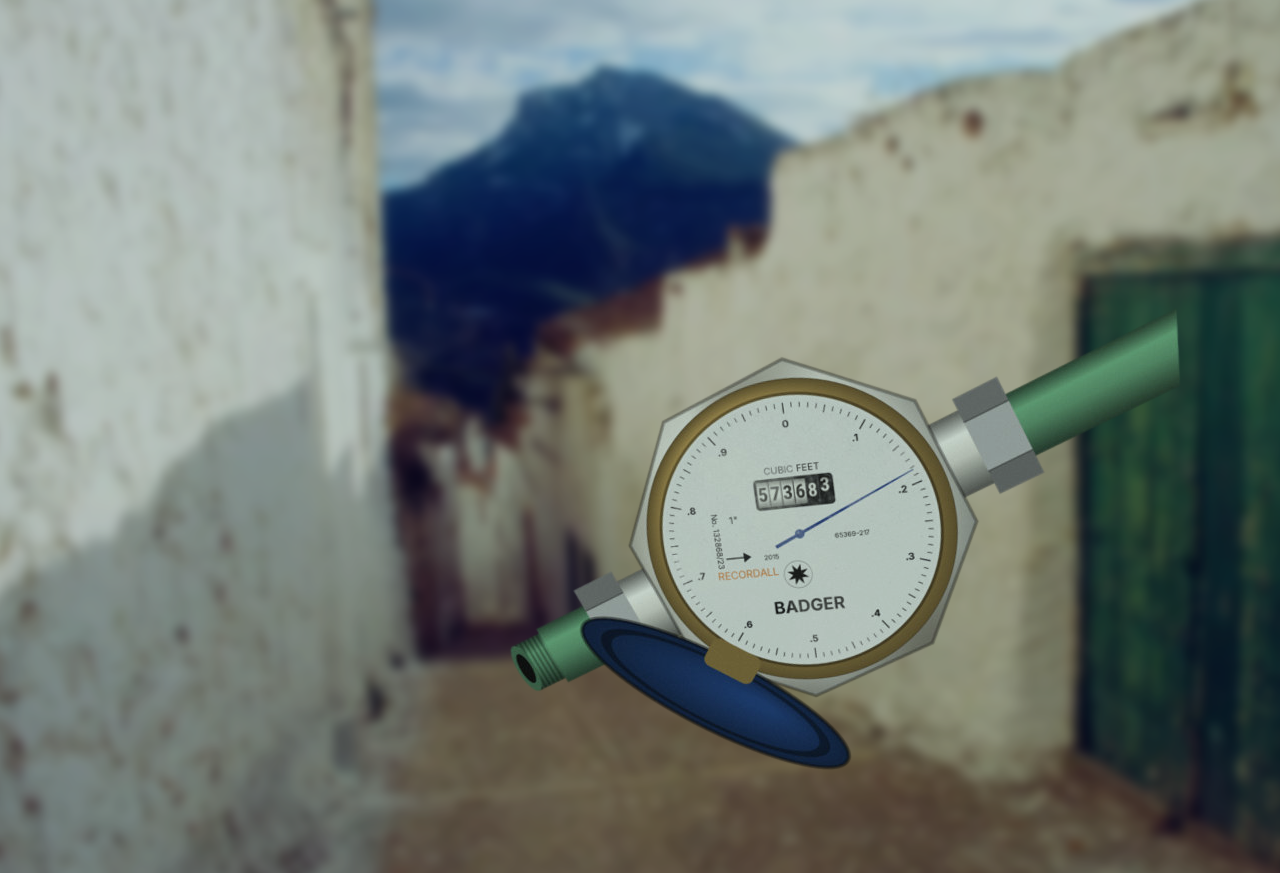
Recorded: 573683.18; ft³
